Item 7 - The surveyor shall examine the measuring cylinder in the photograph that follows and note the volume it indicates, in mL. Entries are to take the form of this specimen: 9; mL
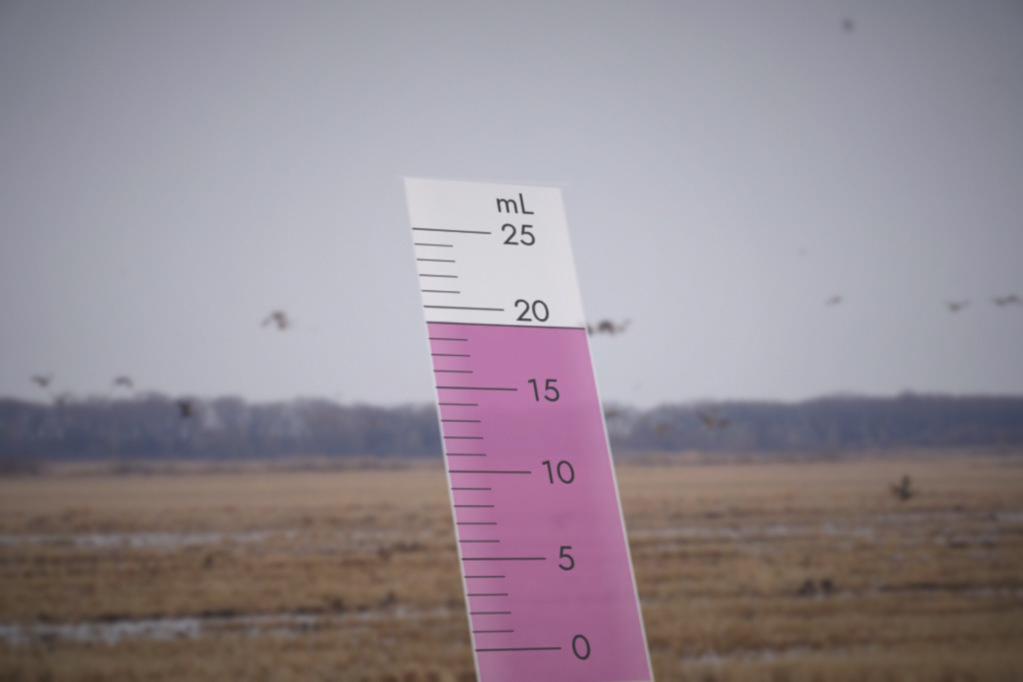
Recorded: 19; mL
